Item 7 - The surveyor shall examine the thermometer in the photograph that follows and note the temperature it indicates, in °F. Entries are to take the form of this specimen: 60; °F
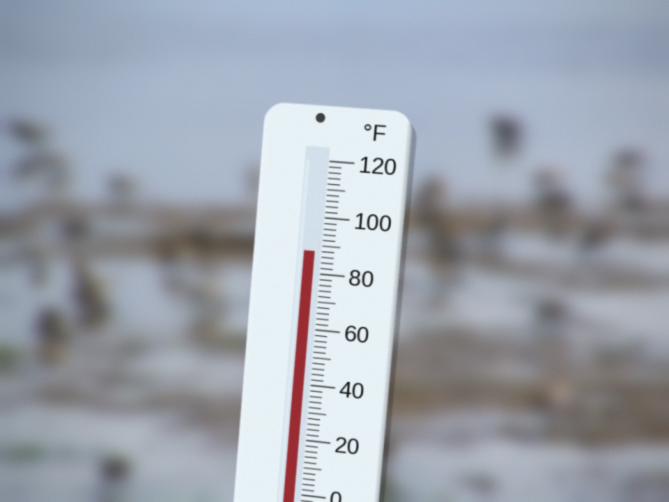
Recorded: 88; °F
